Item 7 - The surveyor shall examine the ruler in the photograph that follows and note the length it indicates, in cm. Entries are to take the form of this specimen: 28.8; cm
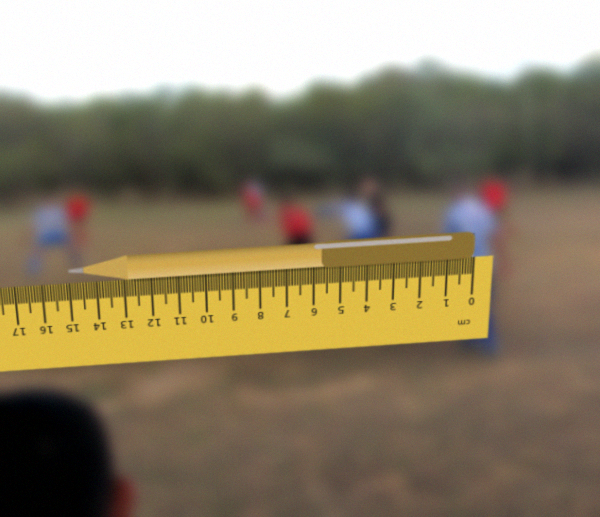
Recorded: 15; cm
